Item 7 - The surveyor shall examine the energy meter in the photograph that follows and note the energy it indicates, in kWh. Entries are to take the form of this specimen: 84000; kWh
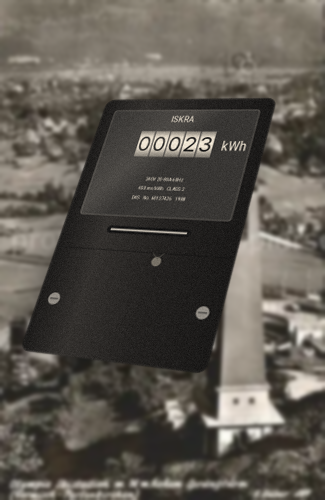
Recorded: 23; kWh
